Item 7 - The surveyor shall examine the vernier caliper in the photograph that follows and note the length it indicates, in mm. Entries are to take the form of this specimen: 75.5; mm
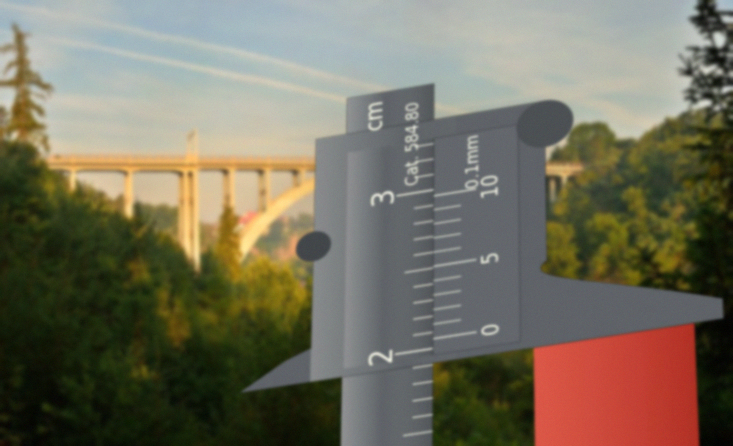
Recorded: 20.6; mm
